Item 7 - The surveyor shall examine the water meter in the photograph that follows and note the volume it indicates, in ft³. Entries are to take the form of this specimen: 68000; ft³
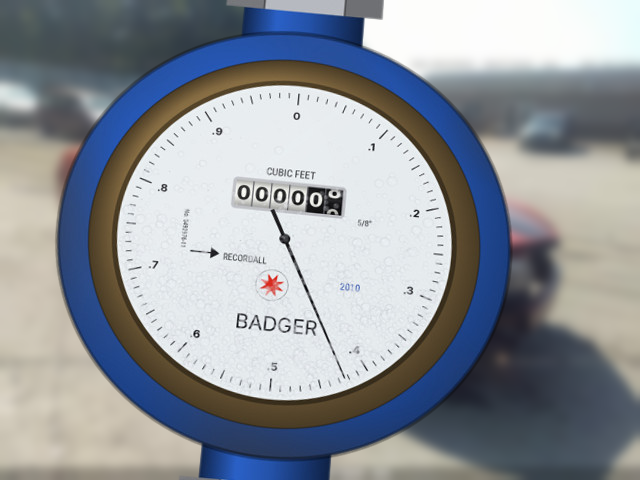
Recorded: 8.42; ft³
